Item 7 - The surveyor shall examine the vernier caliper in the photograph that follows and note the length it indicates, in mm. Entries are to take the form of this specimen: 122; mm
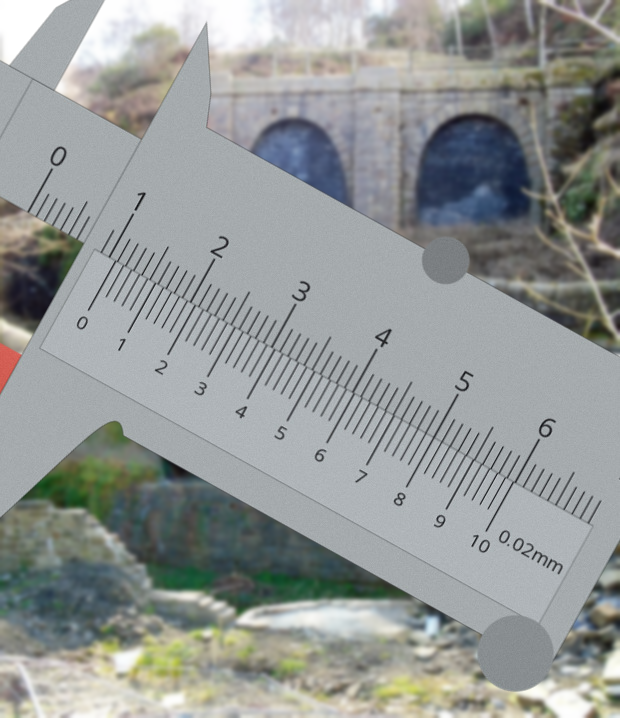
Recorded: 10.8; mm
